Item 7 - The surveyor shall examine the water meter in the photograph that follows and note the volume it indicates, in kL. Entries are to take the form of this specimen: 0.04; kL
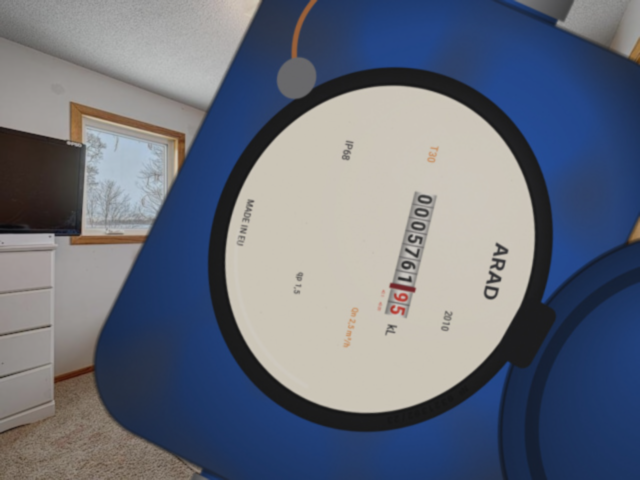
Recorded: 5761.95; kL
